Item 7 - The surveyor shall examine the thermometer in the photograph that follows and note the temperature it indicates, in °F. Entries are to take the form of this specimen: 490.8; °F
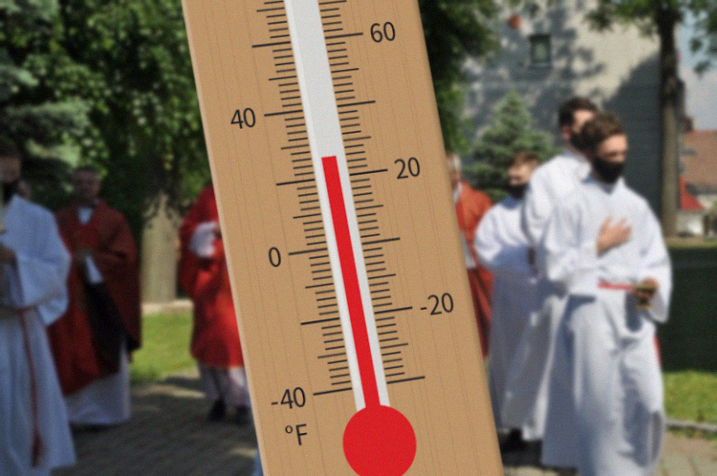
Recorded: 26; °F
